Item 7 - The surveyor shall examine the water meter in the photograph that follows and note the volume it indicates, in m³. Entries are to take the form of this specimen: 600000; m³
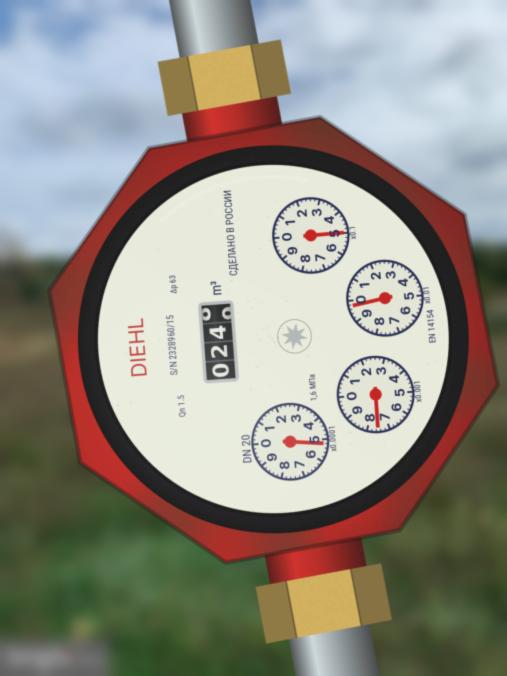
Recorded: 248.4975; m³
